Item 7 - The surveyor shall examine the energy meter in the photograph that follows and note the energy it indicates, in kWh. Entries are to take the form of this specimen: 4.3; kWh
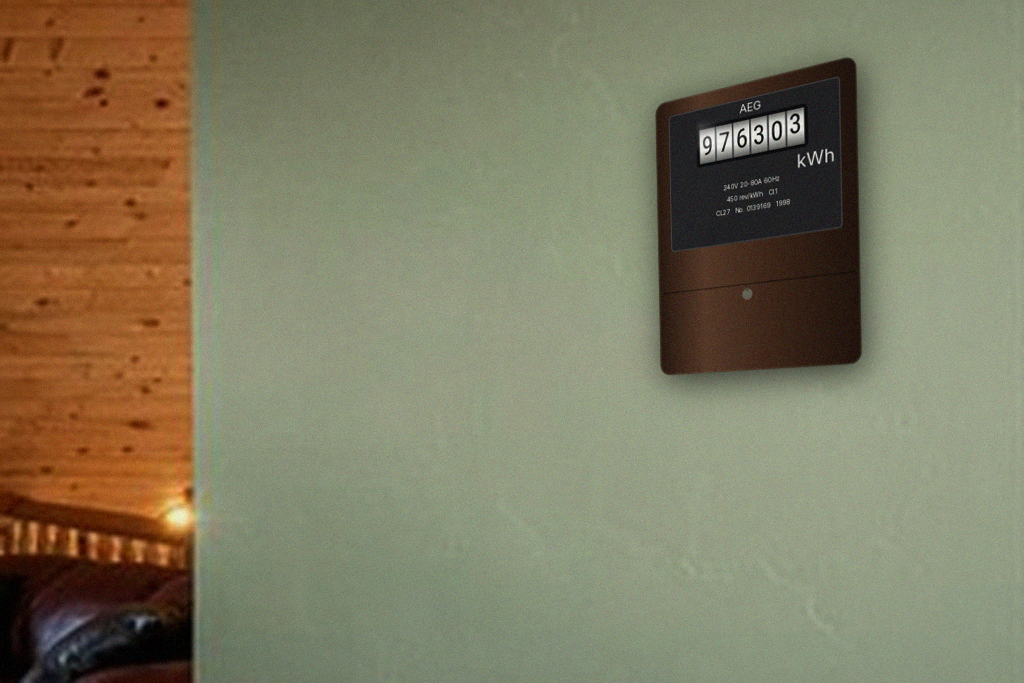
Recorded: 976303; kWh
